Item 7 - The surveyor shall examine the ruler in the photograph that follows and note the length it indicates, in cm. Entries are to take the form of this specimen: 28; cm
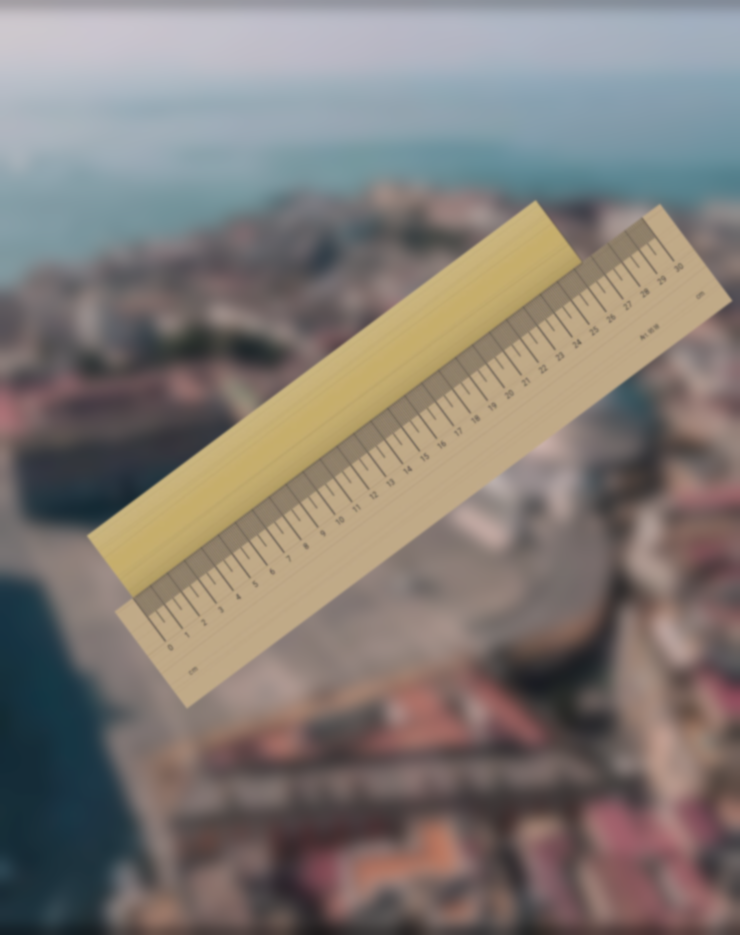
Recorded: 26.5; cm
